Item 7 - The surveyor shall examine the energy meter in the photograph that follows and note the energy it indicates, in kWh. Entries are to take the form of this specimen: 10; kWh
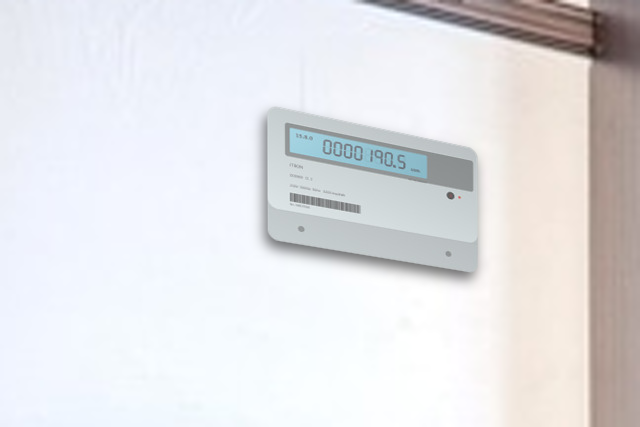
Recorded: 190.5; kWh
